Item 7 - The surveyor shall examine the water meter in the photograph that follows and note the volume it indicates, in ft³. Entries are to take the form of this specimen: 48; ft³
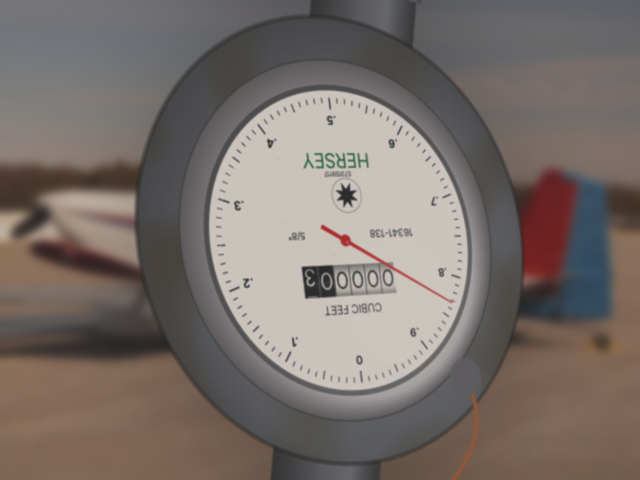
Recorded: 2.83; ft³
